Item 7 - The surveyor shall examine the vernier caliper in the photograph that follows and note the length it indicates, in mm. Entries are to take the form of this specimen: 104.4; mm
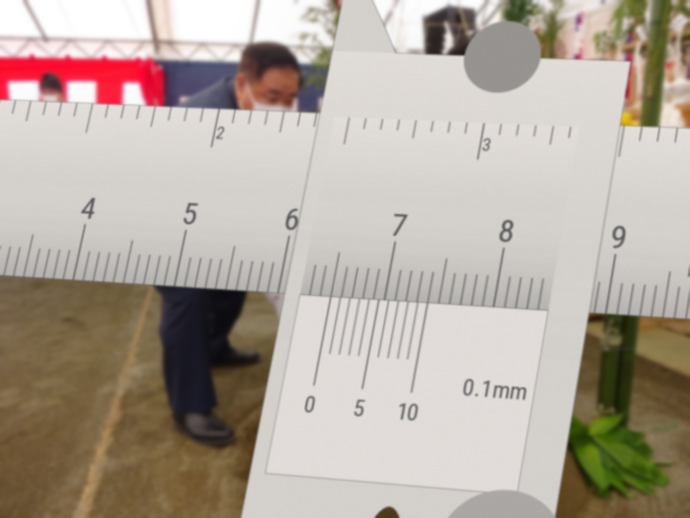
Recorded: 65.0; mm
